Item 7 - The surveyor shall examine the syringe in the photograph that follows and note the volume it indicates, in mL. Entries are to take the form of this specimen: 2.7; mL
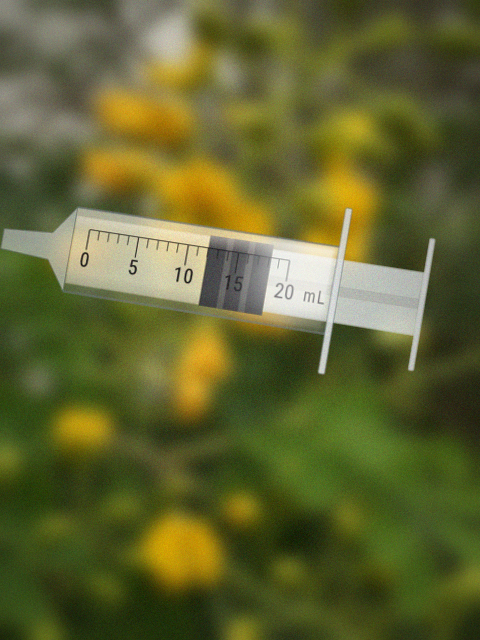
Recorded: 12; mL
